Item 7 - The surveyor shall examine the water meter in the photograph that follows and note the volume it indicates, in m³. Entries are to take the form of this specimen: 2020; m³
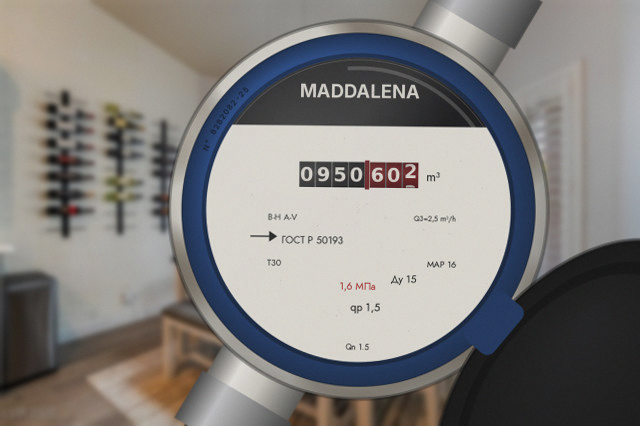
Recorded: 950.602; m³
